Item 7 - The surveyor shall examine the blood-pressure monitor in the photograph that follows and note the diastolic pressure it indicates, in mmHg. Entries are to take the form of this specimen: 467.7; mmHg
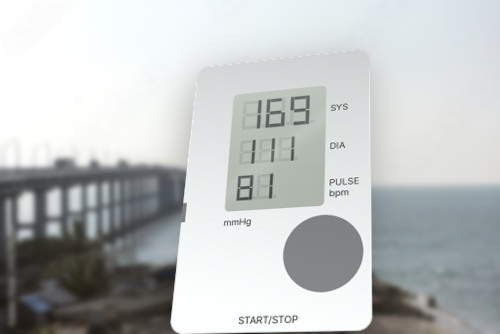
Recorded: 111; mmHg
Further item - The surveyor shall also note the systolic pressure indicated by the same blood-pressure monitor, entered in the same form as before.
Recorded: 169; mmHg
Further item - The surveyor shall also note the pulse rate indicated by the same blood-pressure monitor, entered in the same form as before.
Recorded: 81; bpm
